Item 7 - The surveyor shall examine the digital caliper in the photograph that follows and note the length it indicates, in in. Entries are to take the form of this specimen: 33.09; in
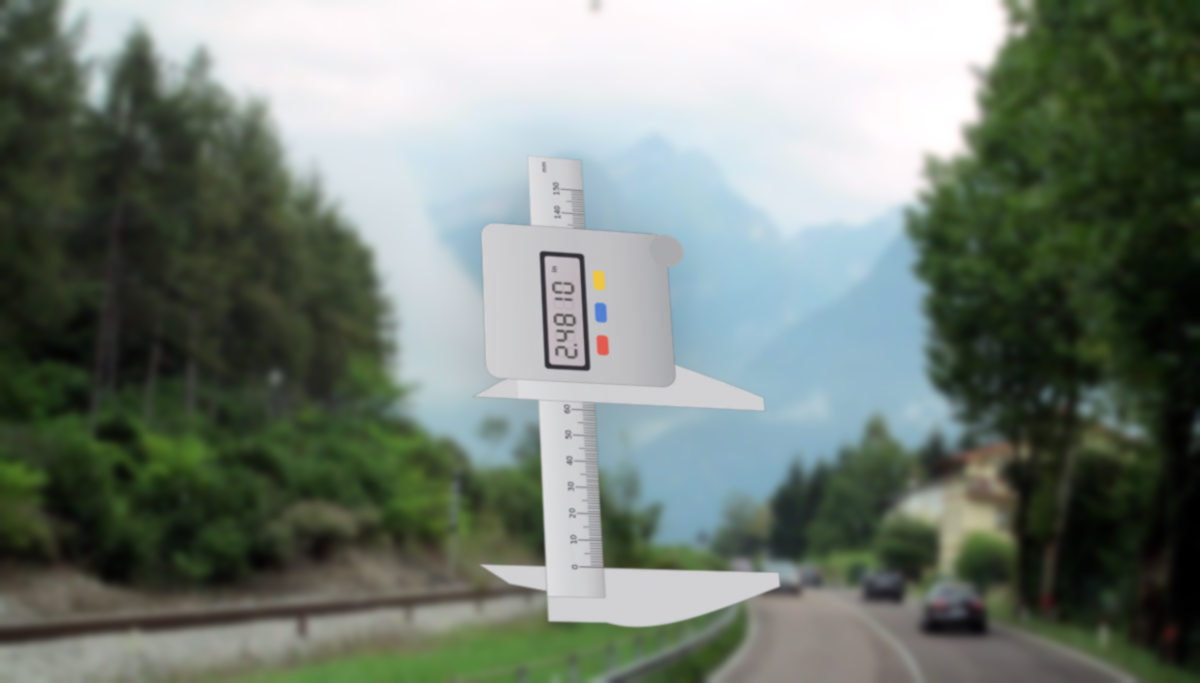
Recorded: 2.4810; in
